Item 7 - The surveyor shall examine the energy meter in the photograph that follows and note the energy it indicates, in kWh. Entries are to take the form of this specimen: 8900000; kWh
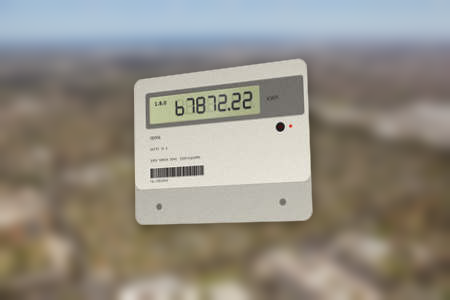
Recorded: 67872.22; kWh
